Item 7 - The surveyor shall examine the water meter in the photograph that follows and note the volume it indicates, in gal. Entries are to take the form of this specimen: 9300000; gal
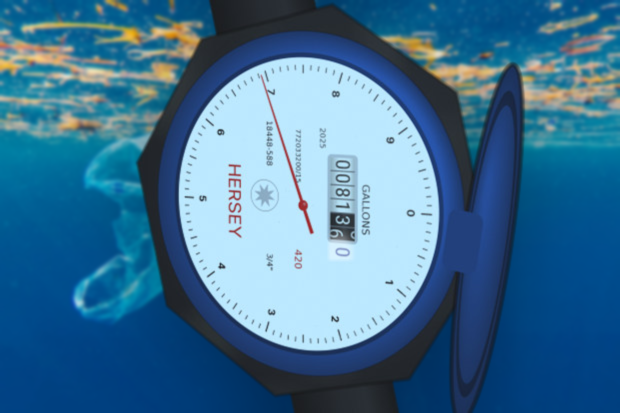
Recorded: 81356.9; gal
